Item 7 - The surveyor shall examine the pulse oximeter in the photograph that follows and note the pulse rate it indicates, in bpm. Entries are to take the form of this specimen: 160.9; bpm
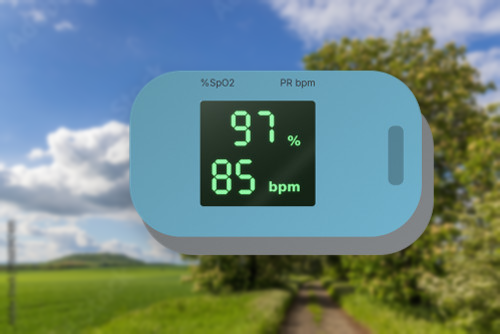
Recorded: 85; bpm
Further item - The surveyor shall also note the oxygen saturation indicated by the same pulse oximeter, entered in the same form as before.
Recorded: 97; %
